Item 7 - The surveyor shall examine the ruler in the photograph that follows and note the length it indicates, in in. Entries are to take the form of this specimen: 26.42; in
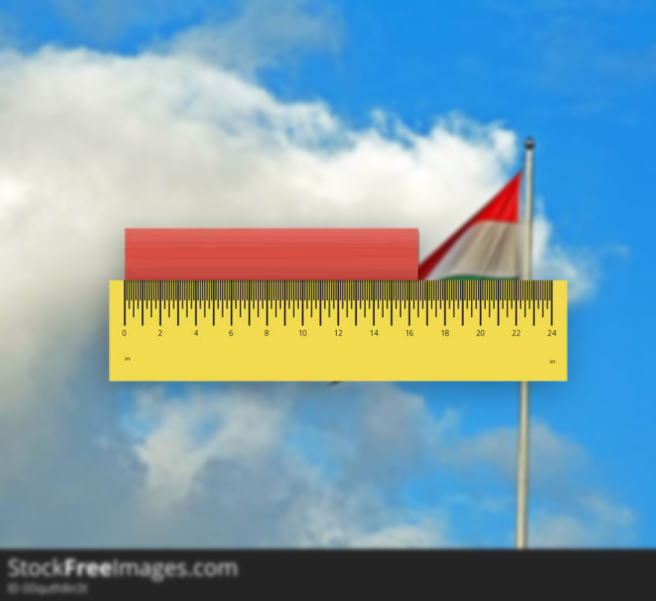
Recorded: 16.5; in
